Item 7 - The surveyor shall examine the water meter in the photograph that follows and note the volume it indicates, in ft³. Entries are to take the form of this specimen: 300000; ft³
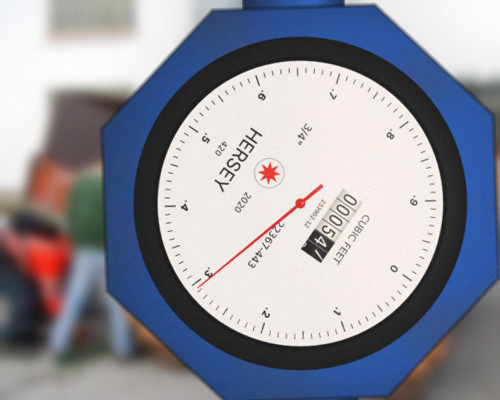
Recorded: 547.29; ft³
